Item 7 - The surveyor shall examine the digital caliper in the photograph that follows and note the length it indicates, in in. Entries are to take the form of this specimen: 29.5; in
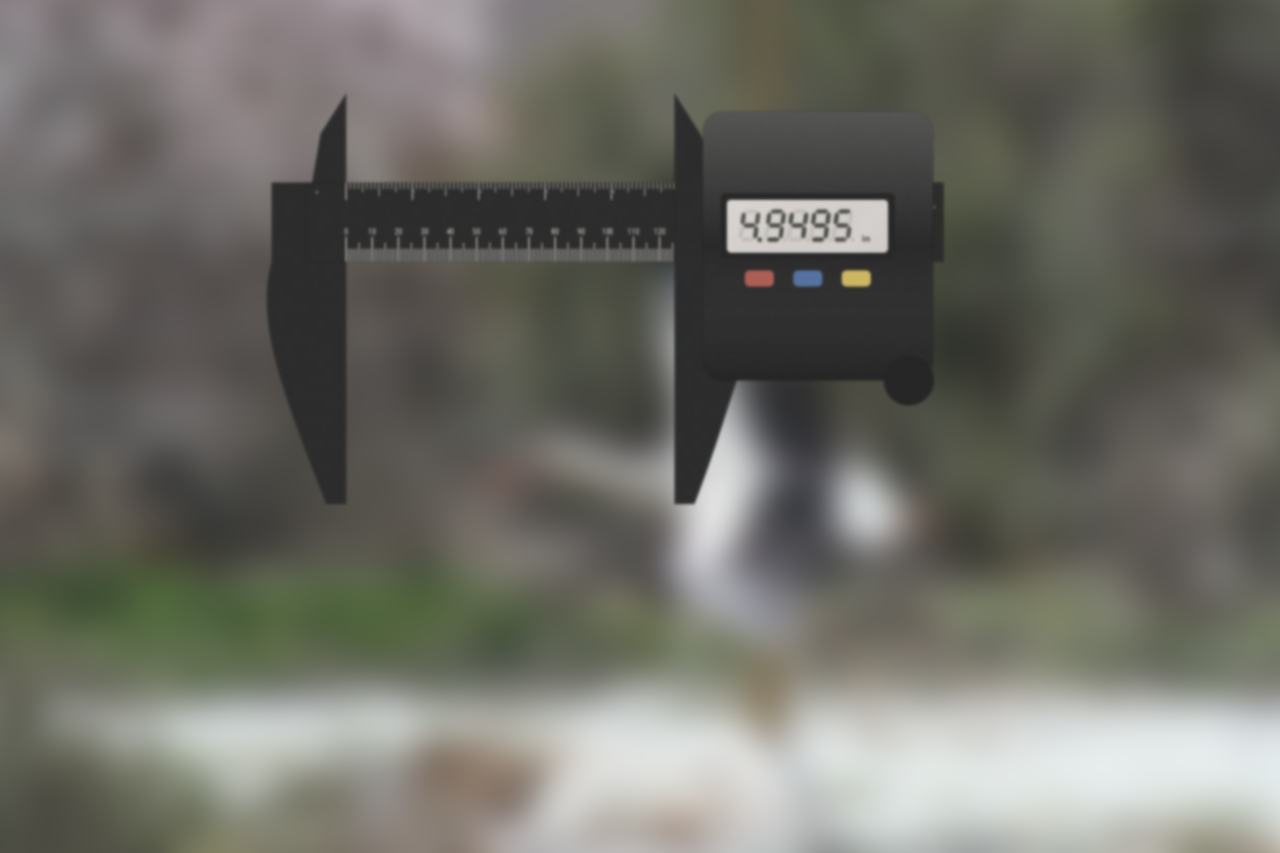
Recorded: 4.9495; in
